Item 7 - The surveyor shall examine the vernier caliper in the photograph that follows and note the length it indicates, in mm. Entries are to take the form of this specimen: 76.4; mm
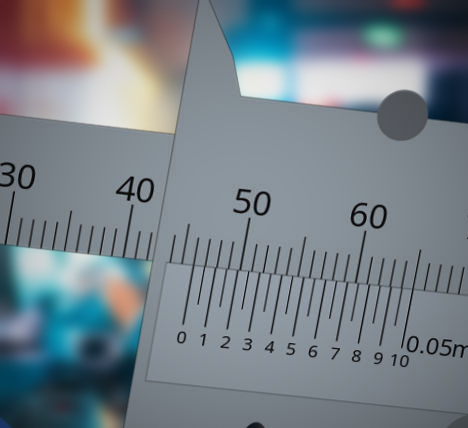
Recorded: 46.0; mm
